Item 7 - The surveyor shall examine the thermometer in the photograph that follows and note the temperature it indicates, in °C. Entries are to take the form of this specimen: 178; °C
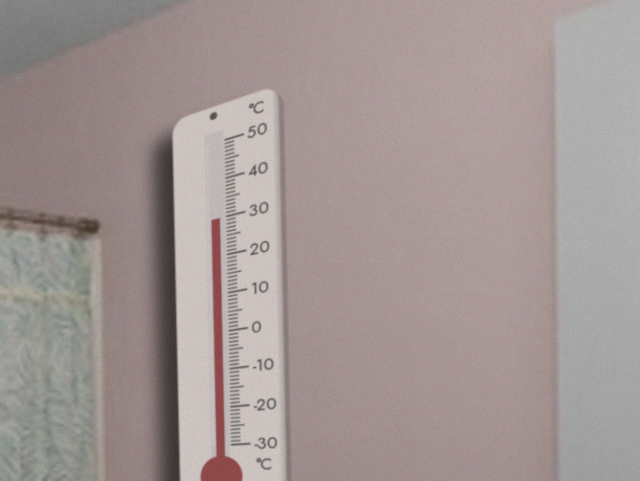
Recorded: 30; °C
